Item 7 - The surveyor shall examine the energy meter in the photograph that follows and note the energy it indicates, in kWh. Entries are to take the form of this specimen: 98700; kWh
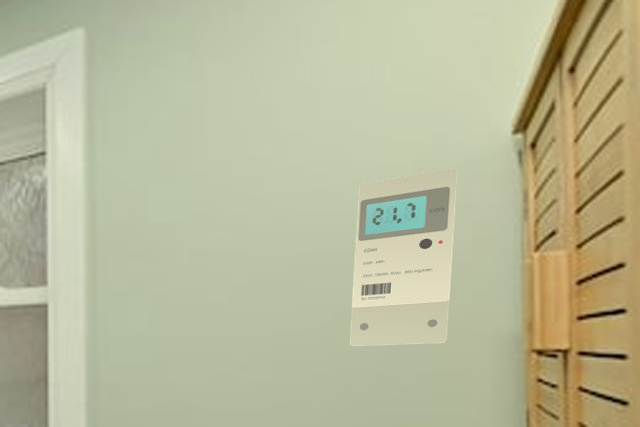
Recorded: 21.7; kWh
